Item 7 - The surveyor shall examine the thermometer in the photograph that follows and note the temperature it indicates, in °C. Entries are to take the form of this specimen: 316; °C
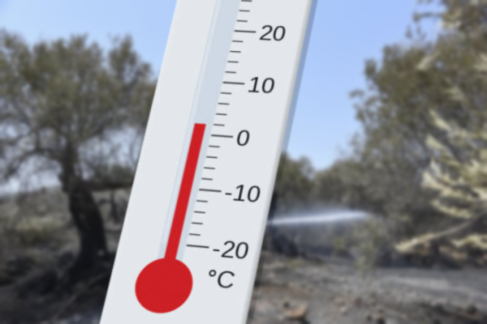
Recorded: 2; °C
